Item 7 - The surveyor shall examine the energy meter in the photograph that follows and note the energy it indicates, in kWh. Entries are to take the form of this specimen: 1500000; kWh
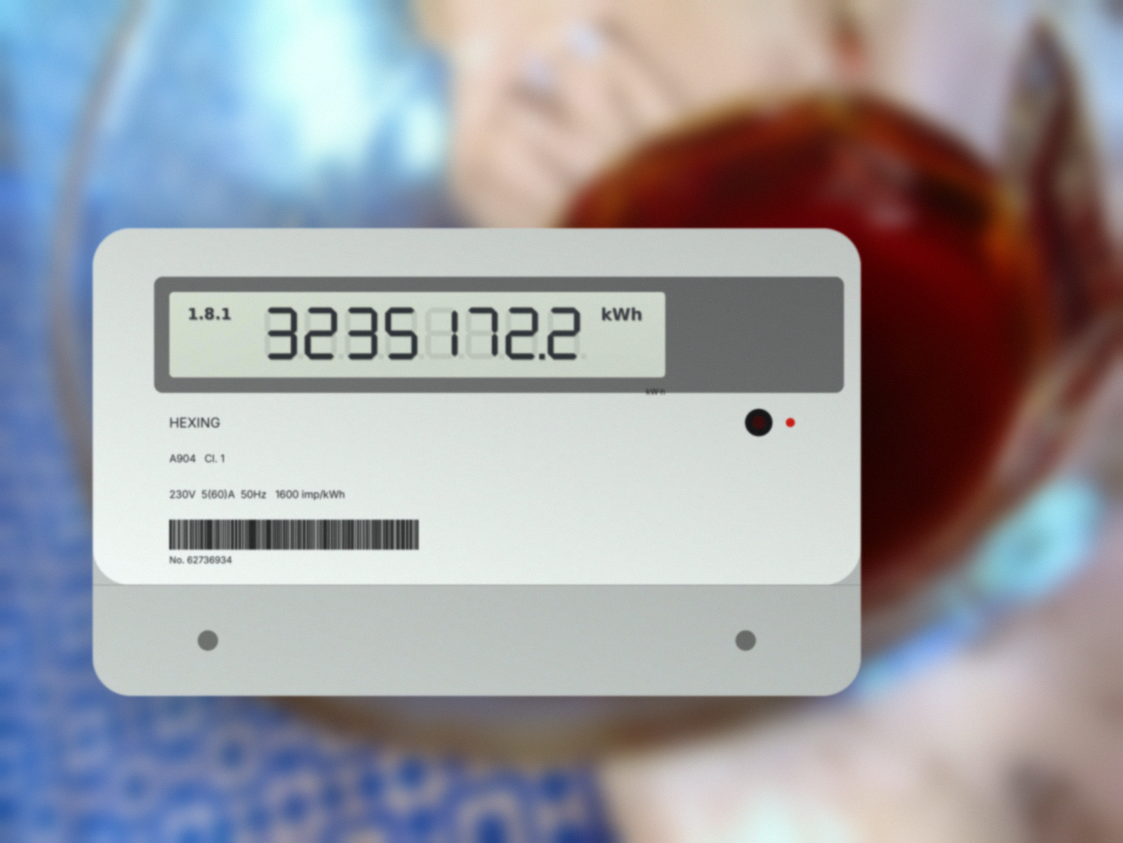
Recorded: 3235172.2; kWh
